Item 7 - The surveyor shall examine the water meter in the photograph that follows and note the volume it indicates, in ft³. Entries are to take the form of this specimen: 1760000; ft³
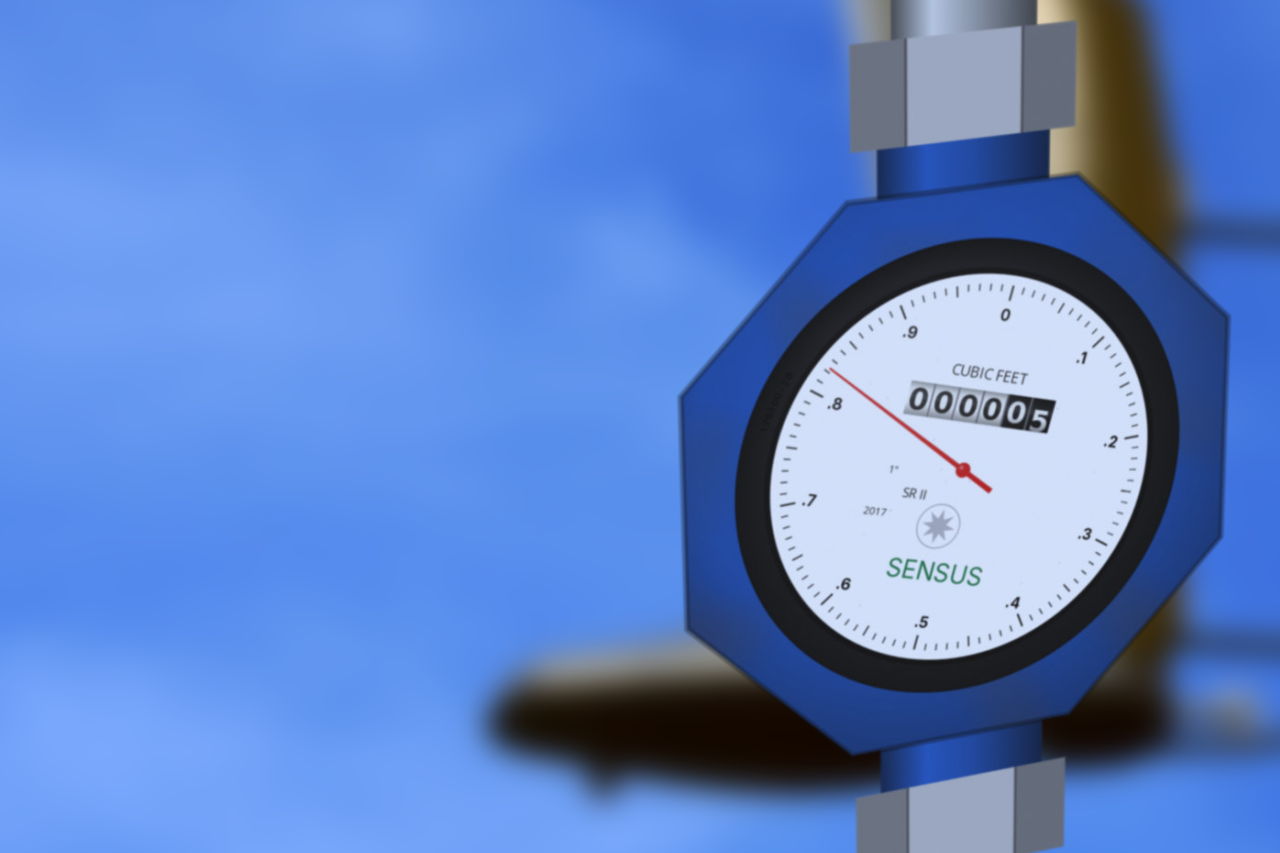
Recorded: 4.82; ft³
